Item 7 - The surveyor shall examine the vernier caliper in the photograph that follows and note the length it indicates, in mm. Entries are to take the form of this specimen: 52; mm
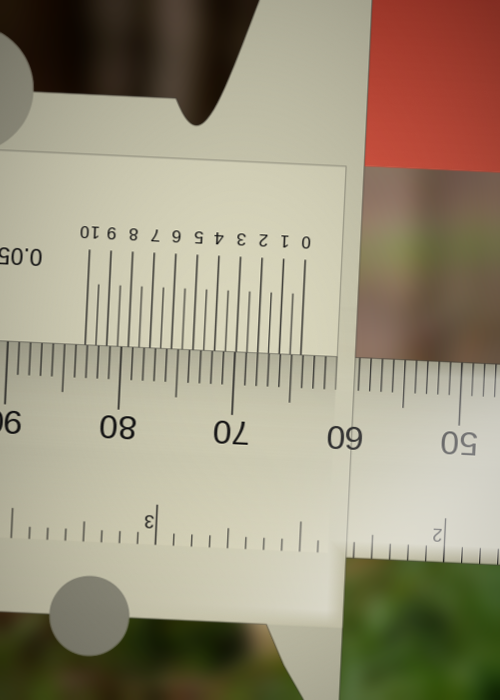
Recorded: 64.2; mm
